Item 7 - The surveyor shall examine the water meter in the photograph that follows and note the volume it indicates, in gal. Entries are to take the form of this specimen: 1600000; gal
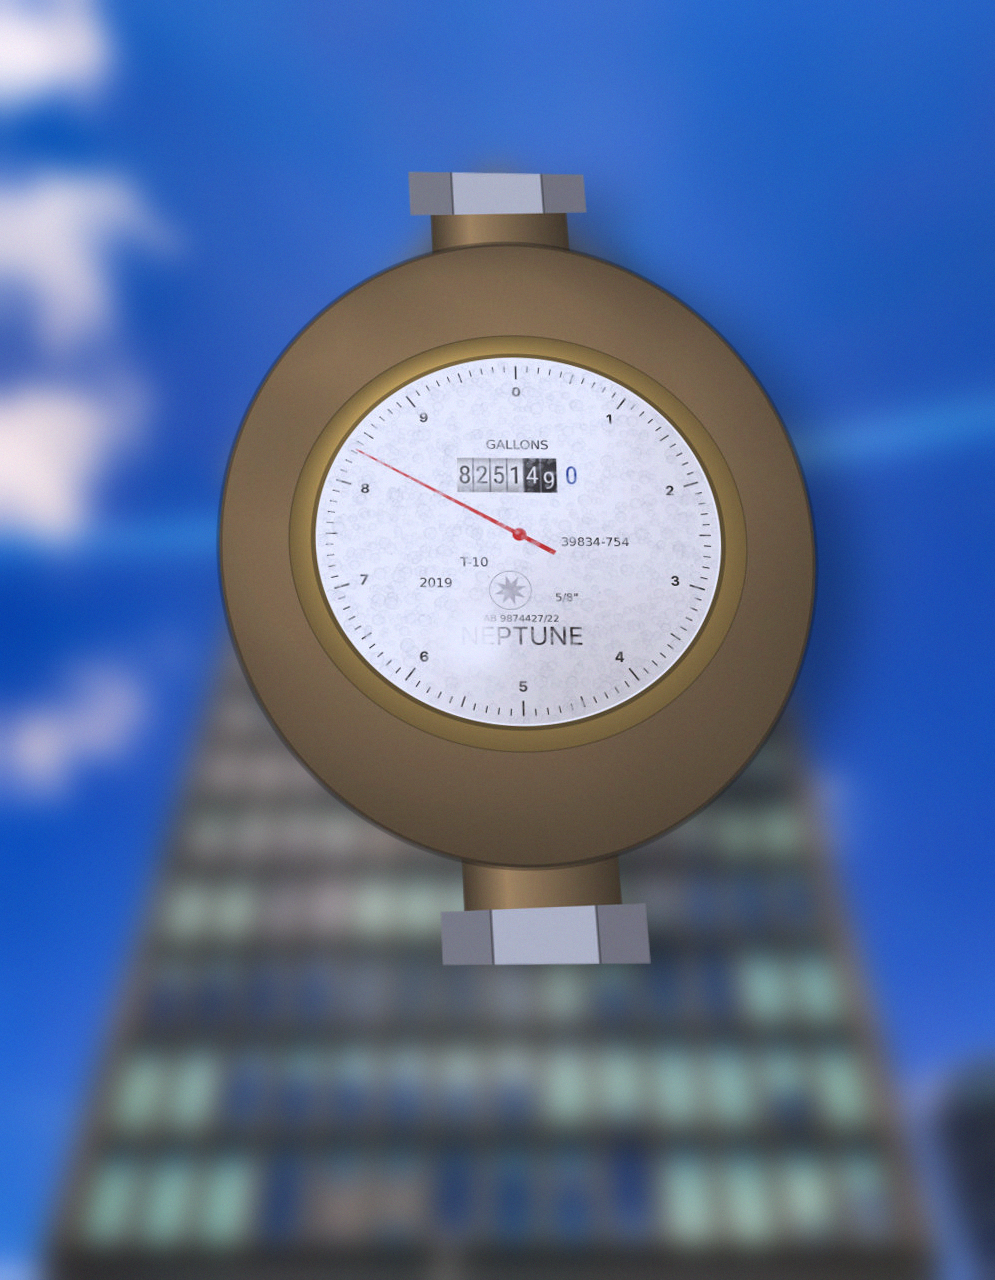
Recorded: 8251488.3; gal
